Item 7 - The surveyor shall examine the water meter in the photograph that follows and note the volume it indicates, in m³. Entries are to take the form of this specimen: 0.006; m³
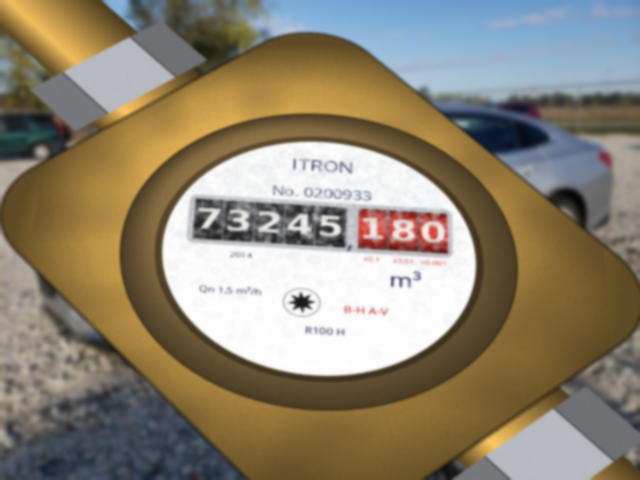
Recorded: 73245.180; m³
